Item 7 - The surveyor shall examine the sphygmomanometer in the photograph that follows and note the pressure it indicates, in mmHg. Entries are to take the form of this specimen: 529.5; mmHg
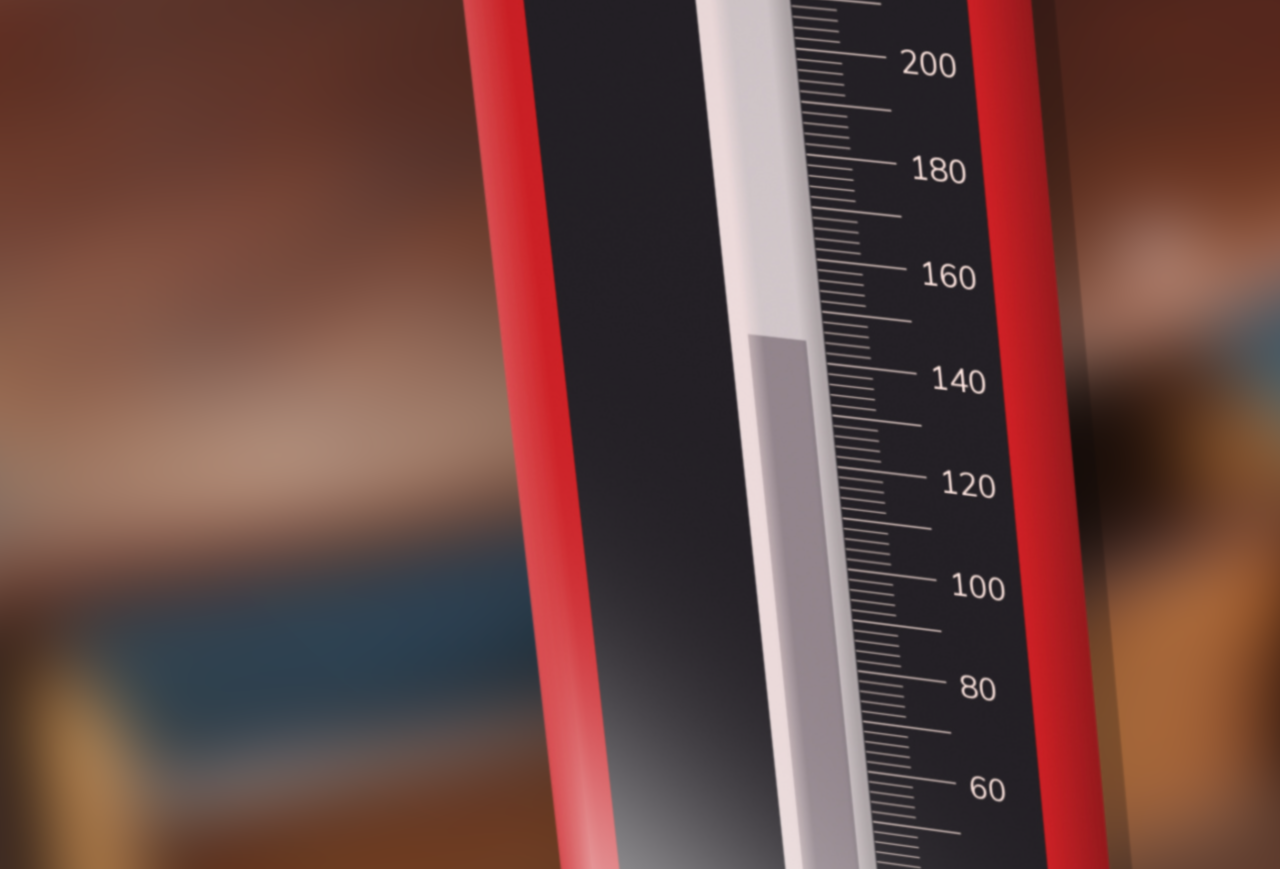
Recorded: 144; mmHg
